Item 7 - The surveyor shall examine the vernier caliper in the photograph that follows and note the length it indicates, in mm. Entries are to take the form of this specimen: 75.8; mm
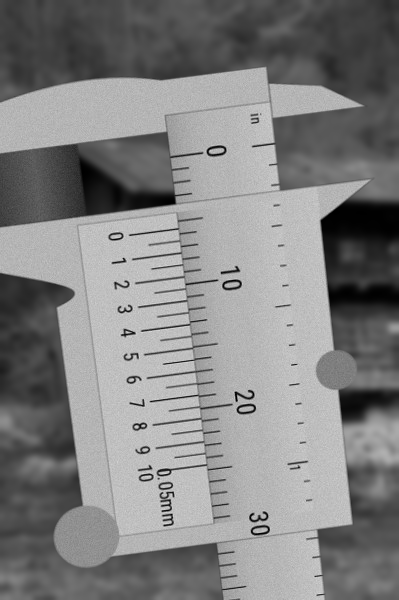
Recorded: 5.6; mm
